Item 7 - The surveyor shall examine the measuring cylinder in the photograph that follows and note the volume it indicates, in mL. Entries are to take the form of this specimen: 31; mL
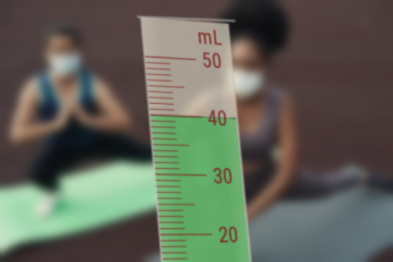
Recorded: 40; mL
